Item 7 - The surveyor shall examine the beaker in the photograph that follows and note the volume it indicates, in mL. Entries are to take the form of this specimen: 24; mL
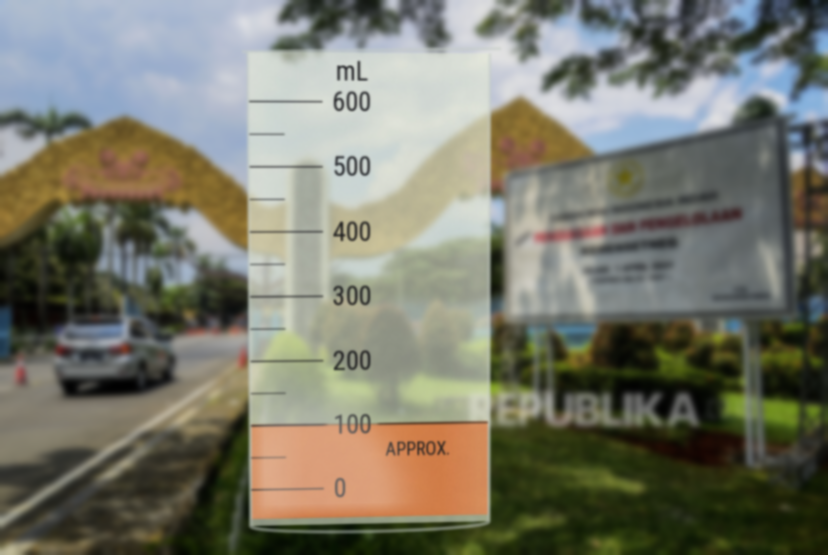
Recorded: 100; mL
